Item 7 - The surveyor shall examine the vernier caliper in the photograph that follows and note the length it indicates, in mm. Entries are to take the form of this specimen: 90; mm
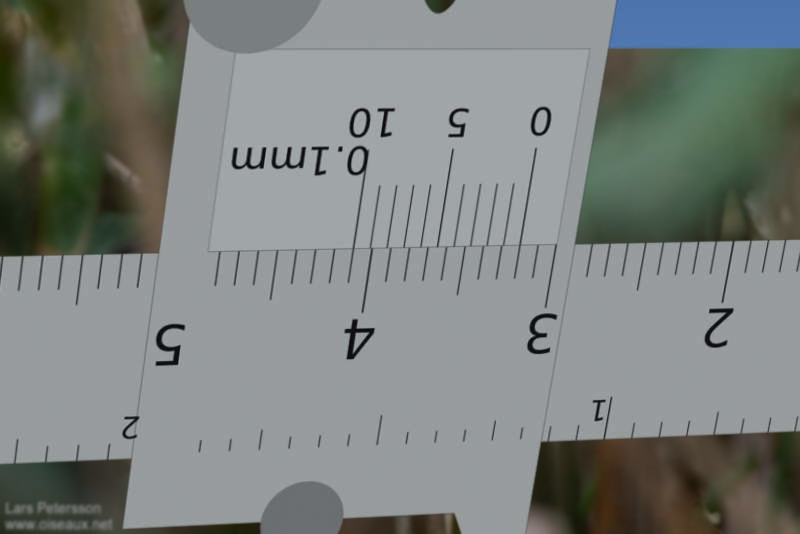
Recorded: 32.0; mm
